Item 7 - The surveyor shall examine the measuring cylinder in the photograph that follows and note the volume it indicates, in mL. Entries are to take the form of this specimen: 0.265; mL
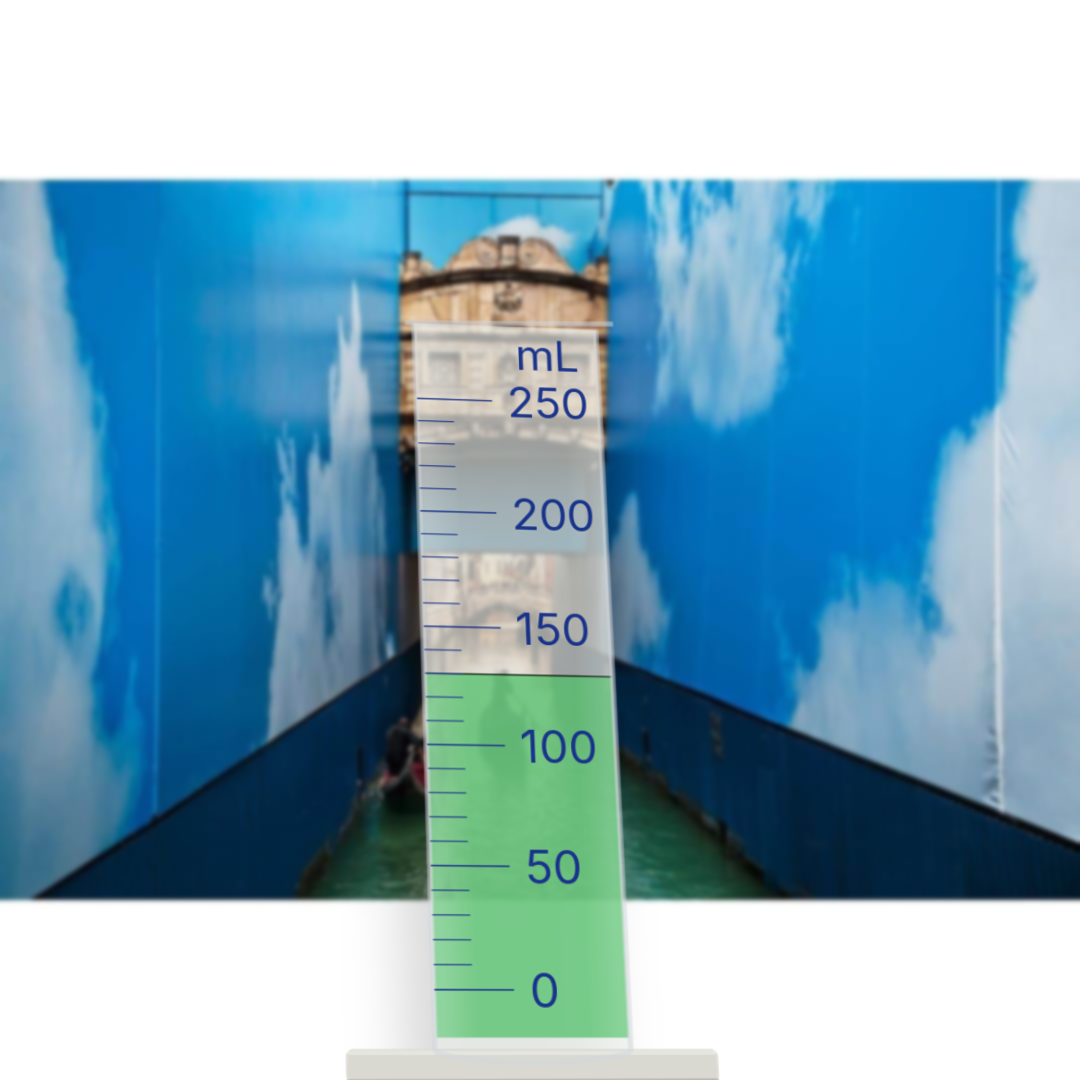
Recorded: 130; mL
